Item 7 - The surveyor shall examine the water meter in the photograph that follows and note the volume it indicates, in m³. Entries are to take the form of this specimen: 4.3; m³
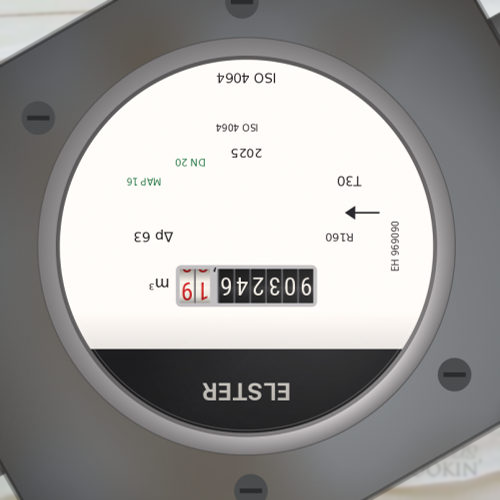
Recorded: 903246.19; m³
